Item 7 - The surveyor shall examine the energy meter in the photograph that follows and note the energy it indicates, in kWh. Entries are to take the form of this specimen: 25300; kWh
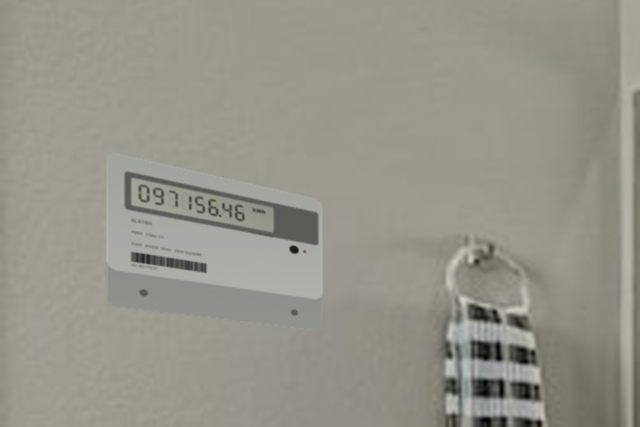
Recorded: 97156.46; kWh
